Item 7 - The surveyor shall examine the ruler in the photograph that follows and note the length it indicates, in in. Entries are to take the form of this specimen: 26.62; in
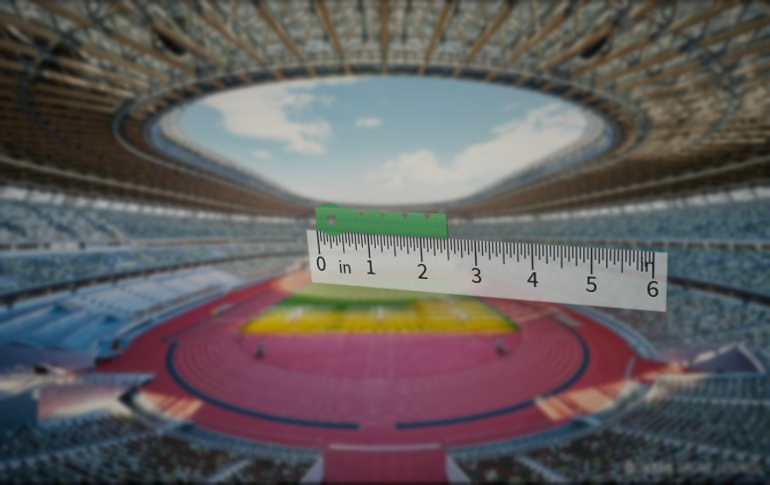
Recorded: 2.5; in
